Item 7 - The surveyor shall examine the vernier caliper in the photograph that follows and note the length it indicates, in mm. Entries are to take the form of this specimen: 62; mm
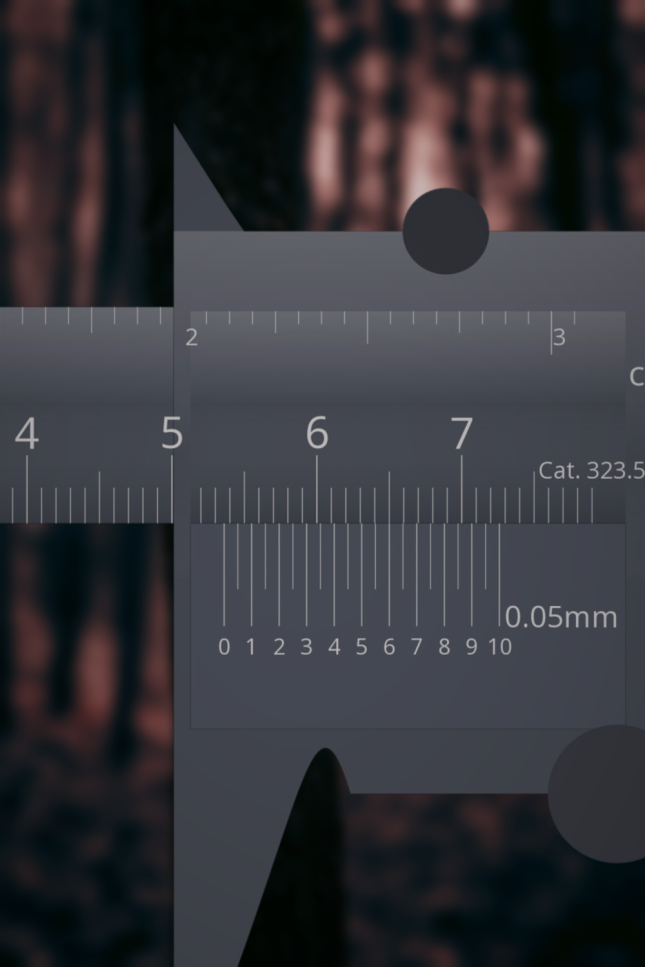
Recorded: 53.6; mm
